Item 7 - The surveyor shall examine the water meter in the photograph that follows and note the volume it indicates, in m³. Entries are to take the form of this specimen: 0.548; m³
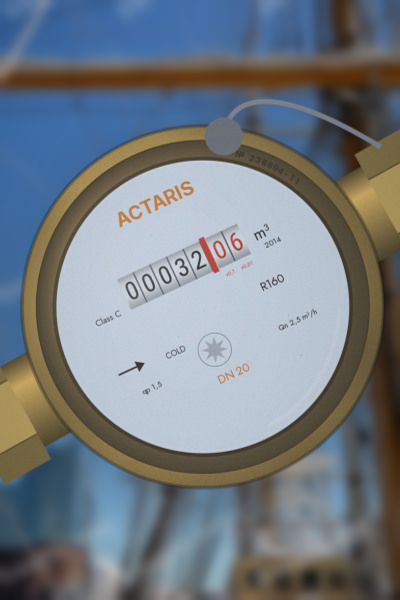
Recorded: 32.06; m³
